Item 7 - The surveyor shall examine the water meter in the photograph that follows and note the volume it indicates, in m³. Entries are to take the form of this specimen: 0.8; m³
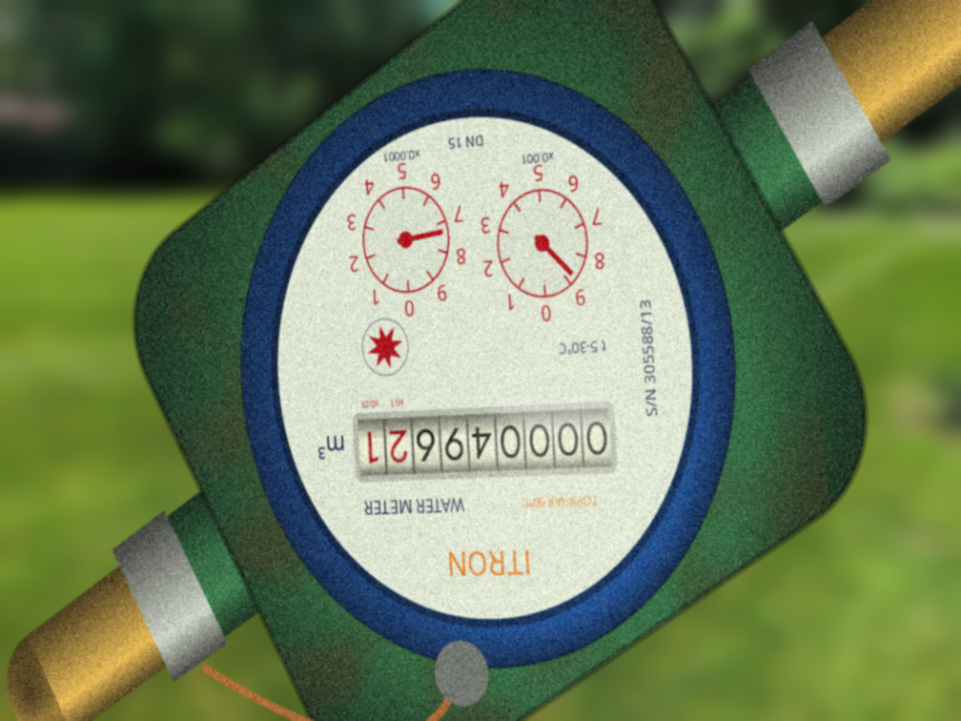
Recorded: 496.2187; m³
